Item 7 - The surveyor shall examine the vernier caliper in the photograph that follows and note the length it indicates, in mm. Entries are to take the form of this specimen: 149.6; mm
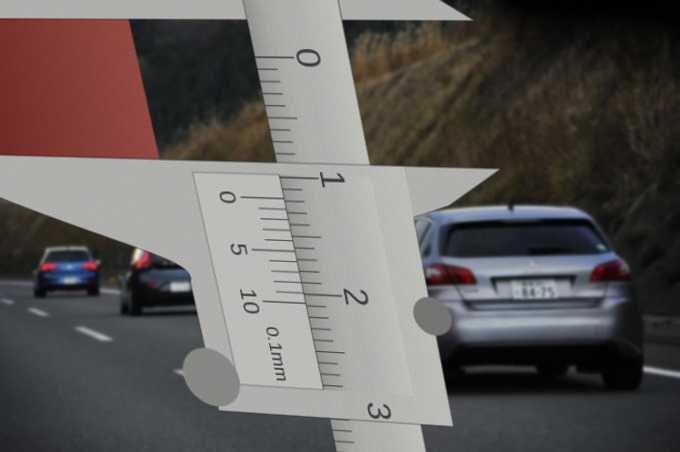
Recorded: 11.8; mm
